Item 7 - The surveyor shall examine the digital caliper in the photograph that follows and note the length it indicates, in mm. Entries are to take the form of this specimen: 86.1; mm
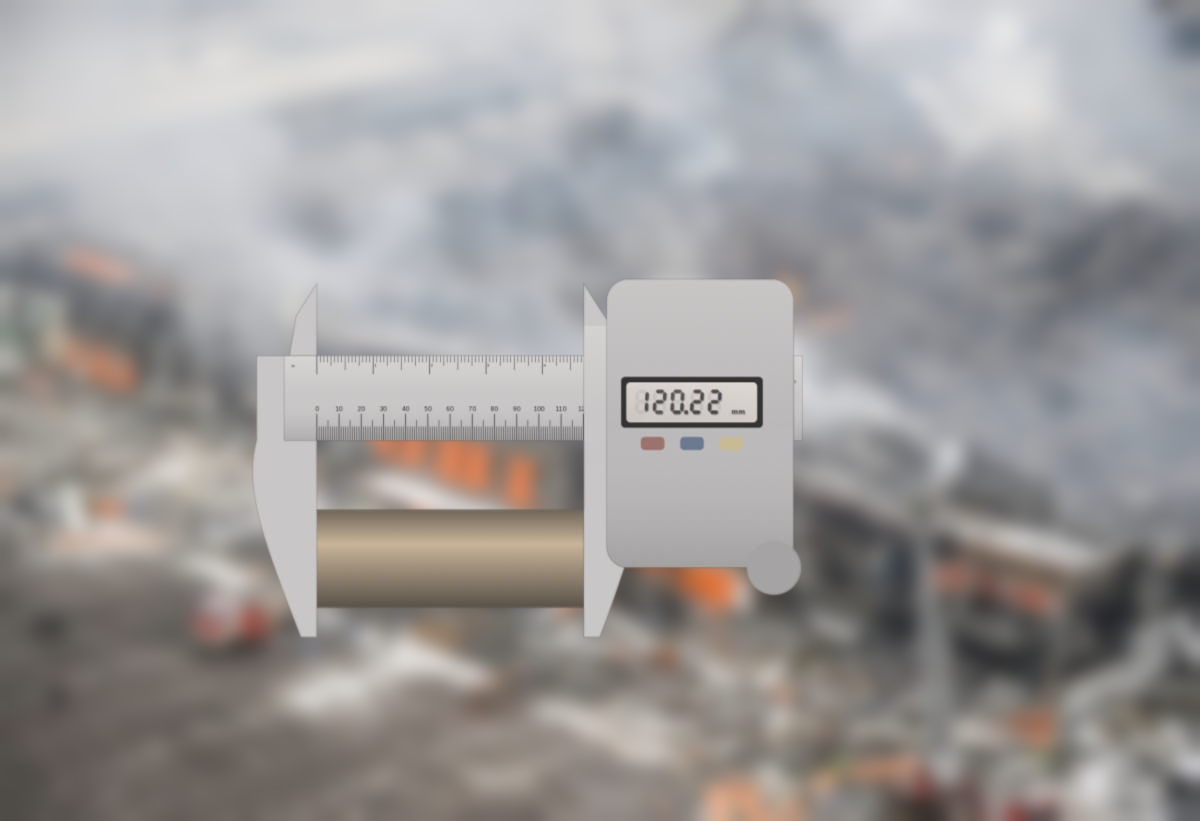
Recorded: 120.22; mm
